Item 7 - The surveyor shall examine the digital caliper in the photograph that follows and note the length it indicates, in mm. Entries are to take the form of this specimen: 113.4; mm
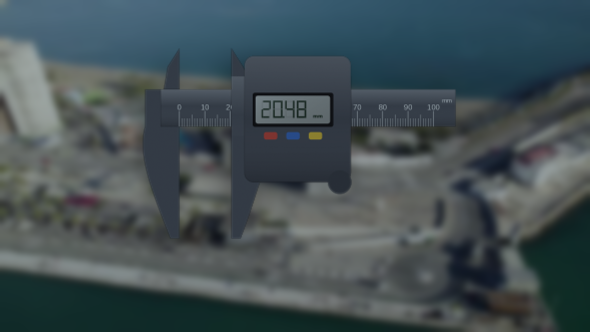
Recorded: 20.48; mm
